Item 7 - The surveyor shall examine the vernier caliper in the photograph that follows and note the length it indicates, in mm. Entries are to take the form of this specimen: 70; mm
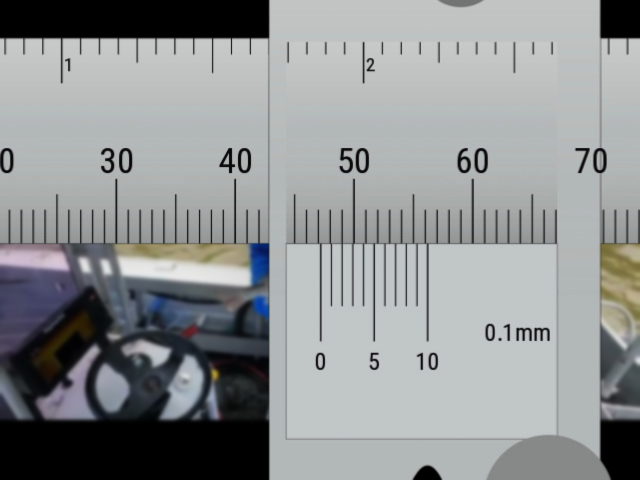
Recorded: 47.2; mm
